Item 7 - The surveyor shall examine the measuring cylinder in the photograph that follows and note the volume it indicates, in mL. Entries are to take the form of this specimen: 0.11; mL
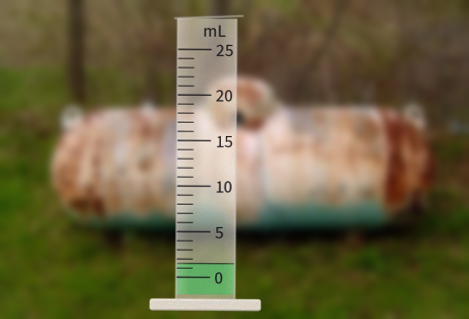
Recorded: 1.5; mL
